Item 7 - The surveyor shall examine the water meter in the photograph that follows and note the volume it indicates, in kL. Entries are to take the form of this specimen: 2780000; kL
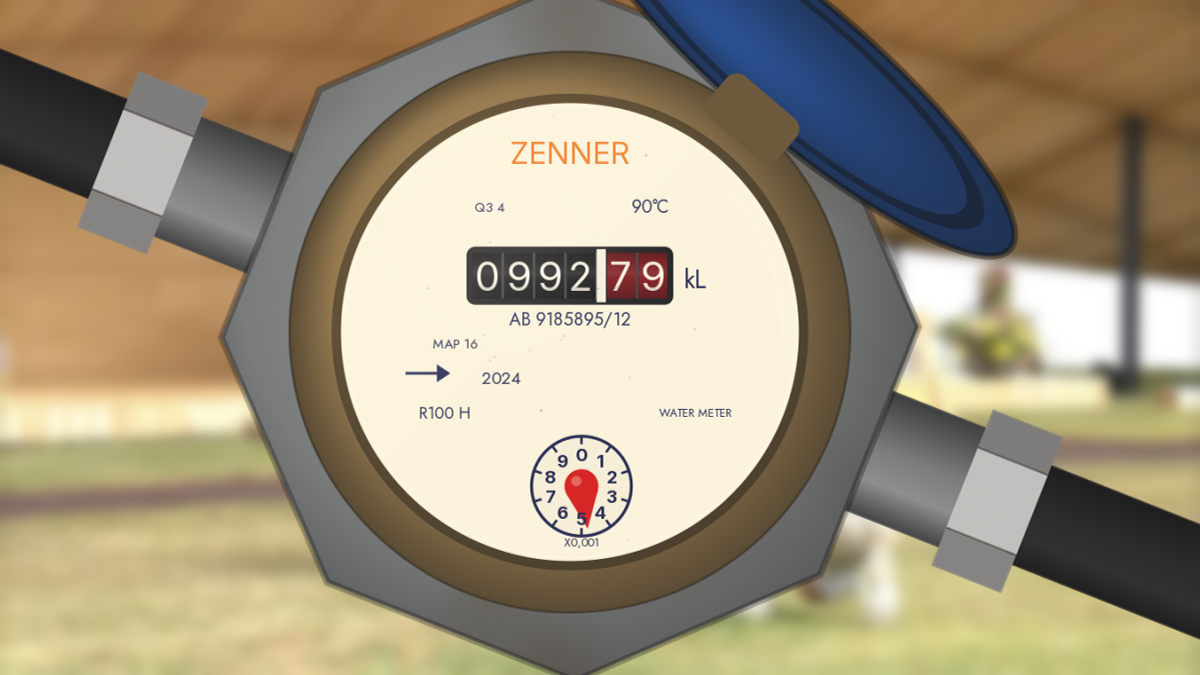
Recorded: 992.794; kL
